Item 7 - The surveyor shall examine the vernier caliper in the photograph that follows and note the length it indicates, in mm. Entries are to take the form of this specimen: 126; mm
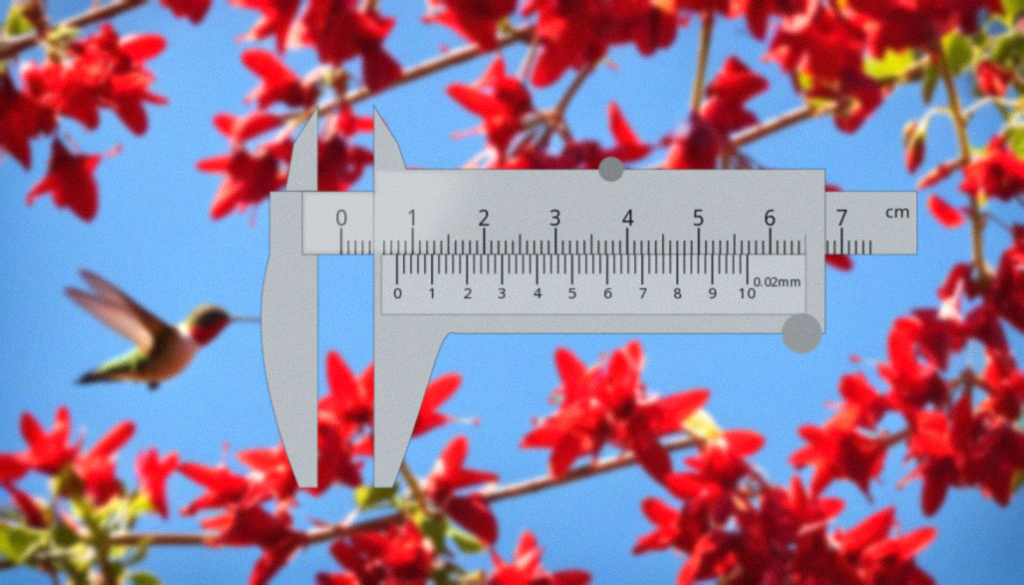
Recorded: 7.8; mm
